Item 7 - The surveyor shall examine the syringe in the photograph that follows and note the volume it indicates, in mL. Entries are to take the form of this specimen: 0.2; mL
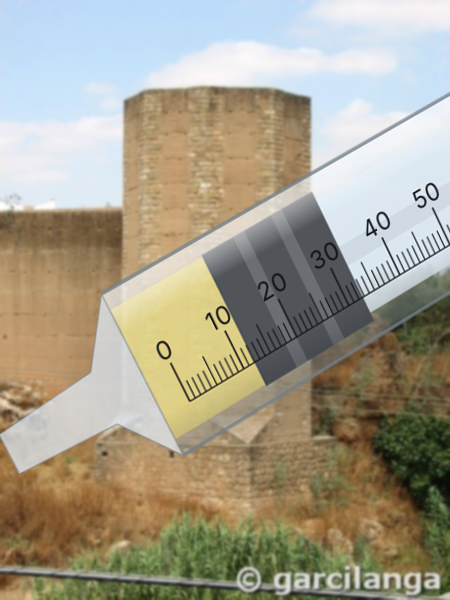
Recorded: 12; mL
